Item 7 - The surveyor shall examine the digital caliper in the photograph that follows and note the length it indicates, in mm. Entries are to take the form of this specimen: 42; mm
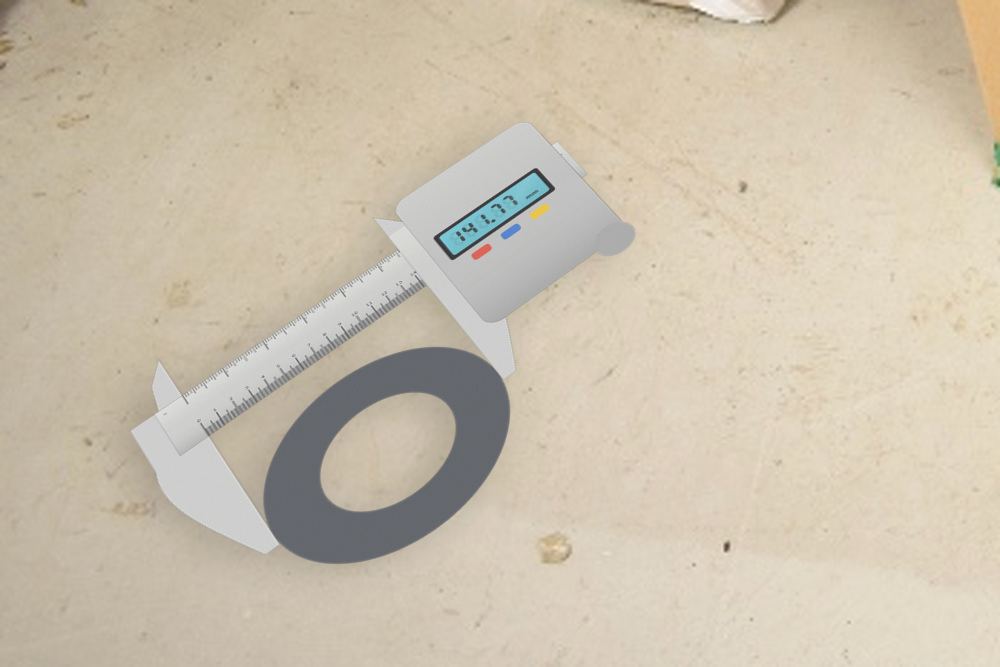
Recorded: 141.77; mm
